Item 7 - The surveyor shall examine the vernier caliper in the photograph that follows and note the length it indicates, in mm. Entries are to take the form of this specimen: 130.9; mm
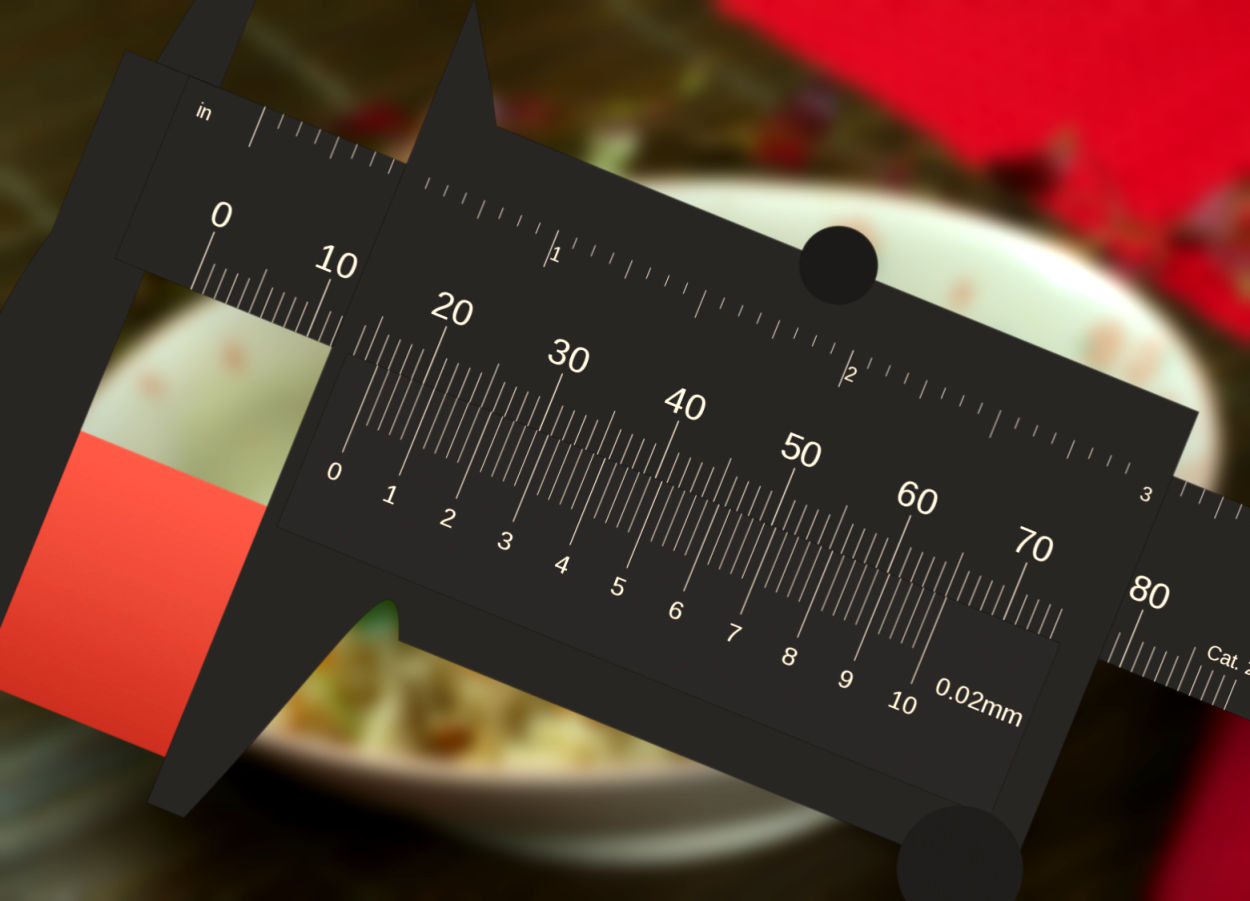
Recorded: 16.1; mm
